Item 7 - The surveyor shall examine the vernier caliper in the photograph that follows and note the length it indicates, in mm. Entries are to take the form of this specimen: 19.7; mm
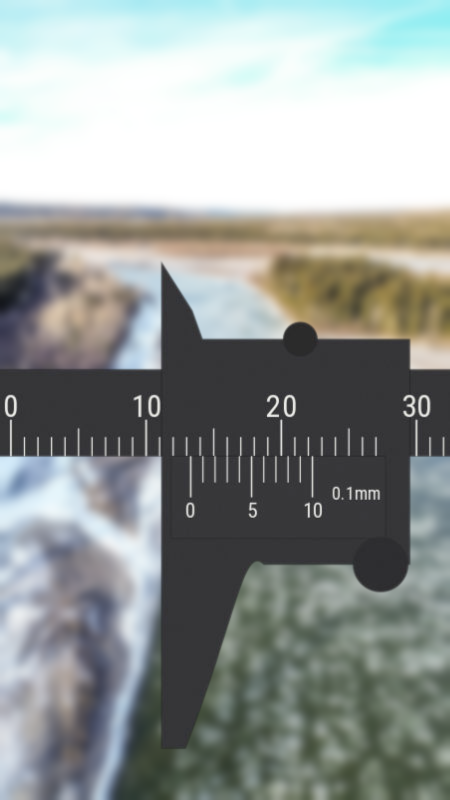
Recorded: 13.3; mm
